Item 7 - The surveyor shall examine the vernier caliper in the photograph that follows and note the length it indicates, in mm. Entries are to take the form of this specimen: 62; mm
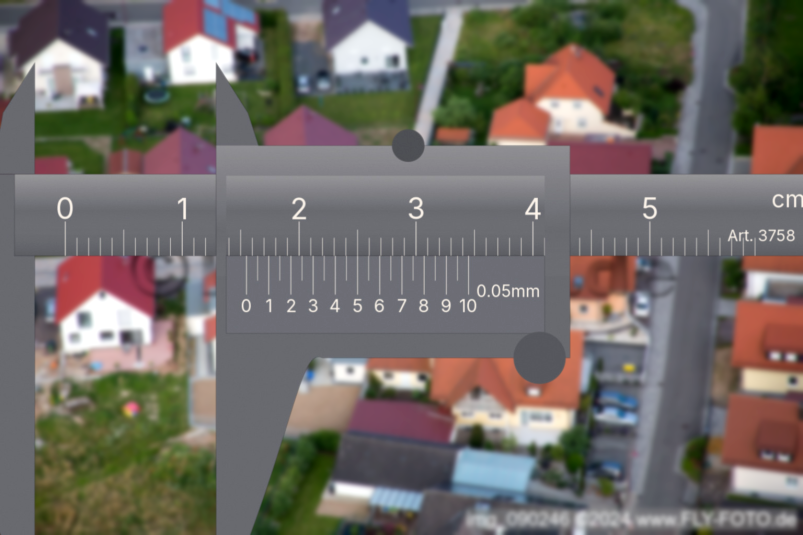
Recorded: 15.5; mm
